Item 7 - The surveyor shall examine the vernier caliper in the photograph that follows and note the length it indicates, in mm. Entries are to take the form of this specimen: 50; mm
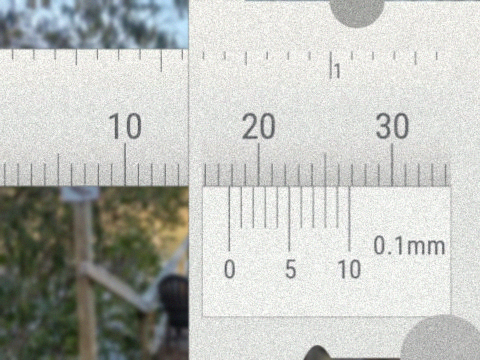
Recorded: 17.8; mm
